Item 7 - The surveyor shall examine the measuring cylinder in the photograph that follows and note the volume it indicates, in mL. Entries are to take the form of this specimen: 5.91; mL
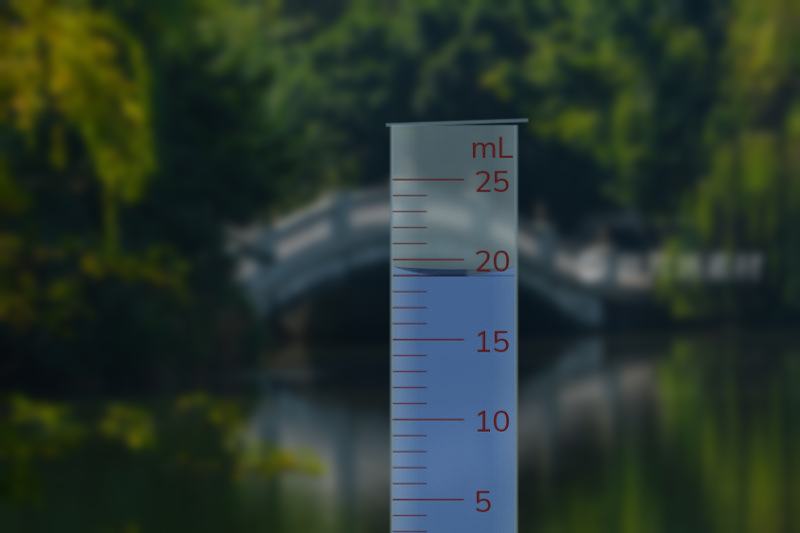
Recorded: 19; mL
